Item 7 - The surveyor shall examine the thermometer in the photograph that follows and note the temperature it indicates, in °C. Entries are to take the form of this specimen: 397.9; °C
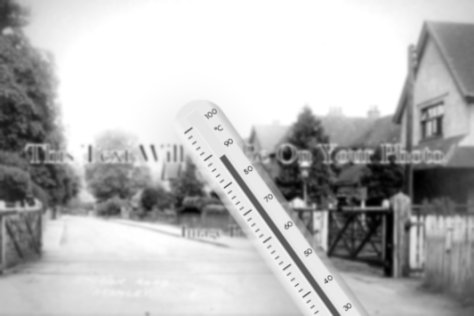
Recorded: 88; °C
